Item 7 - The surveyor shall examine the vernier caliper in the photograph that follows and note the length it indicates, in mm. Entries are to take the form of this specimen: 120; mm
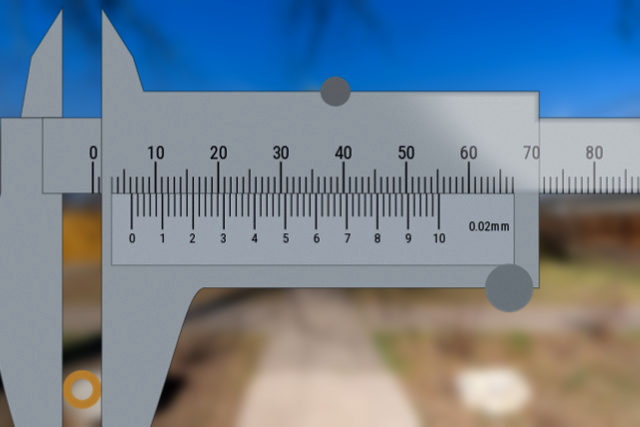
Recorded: 6.2; mm
